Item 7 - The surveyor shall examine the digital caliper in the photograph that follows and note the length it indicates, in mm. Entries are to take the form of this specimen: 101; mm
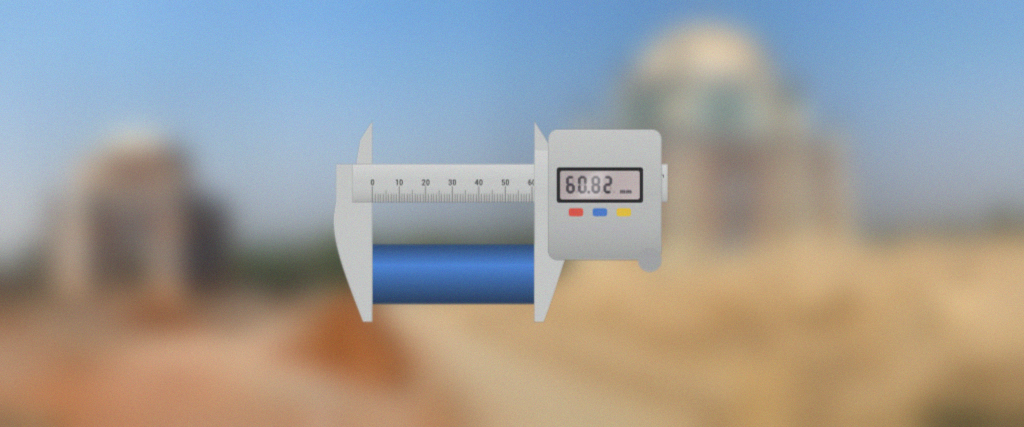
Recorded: 60.82; mm
